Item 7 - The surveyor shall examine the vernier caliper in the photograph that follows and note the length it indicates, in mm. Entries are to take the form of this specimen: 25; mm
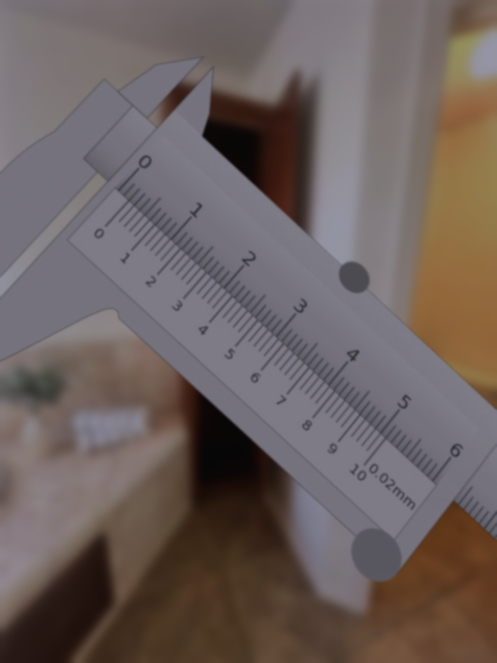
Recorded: 2.0; mm
